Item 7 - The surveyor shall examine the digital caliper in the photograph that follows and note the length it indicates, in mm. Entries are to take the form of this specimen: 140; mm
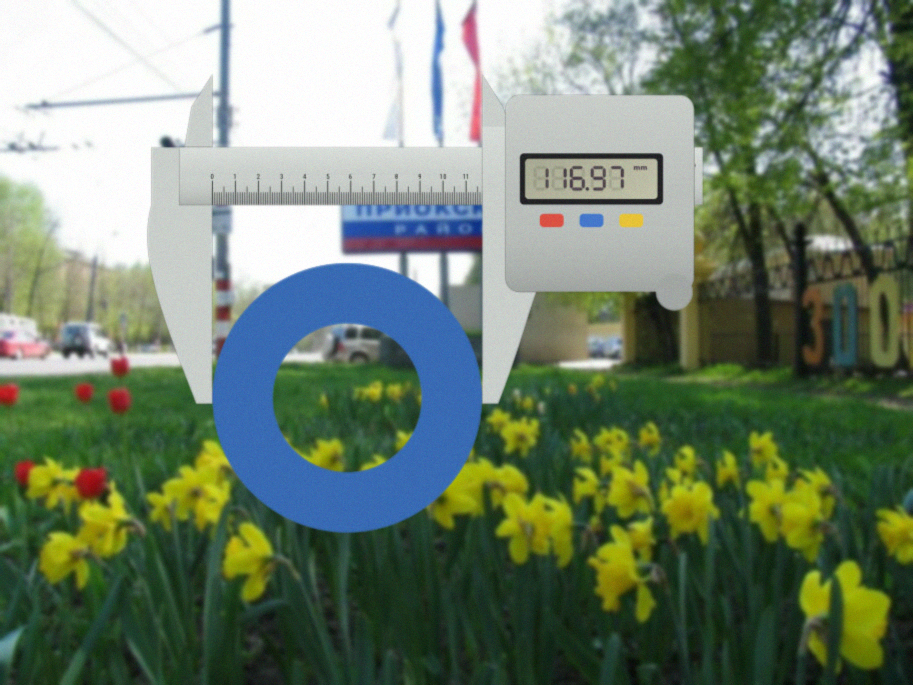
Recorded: 116.97; mm
